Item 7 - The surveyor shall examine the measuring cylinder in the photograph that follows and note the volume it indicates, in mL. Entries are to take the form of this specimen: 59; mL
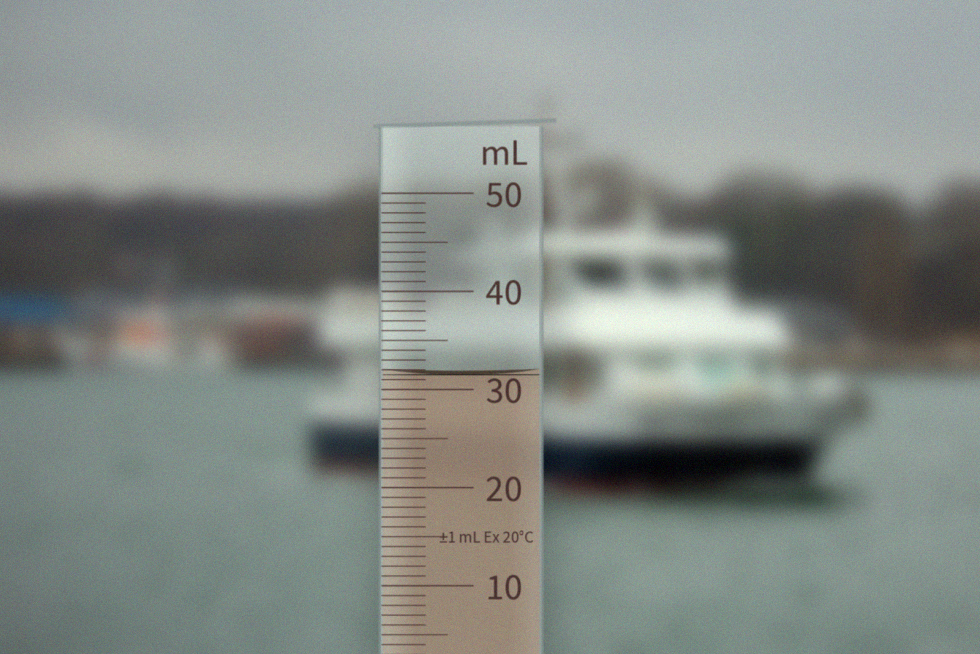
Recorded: 31.5; mL
